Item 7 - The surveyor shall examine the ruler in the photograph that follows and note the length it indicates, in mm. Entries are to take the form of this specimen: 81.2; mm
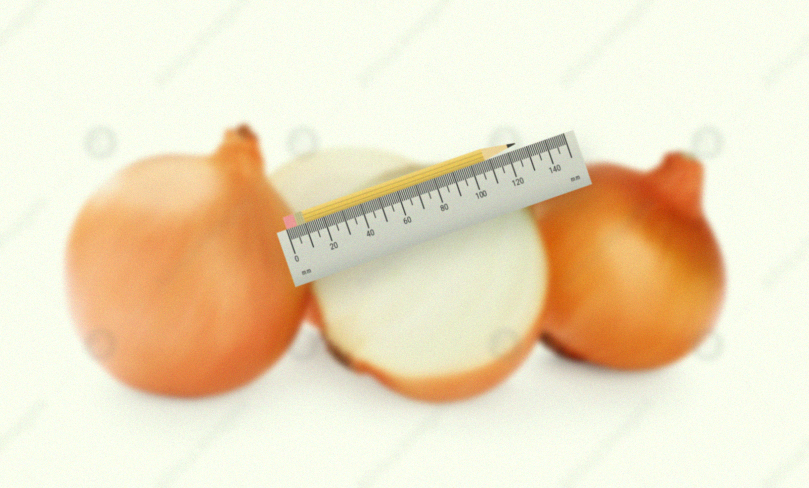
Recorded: 125; mm
